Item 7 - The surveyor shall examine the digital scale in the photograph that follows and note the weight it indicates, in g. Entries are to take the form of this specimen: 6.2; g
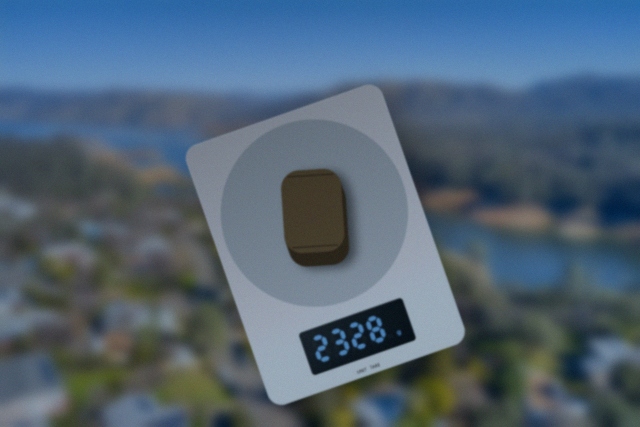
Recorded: 2328; g
